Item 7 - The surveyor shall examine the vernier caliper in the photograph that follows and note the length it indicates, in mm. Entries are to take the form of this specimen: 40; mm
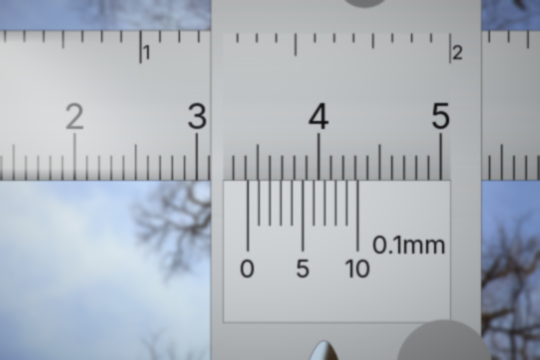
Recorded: 34.2; mm
